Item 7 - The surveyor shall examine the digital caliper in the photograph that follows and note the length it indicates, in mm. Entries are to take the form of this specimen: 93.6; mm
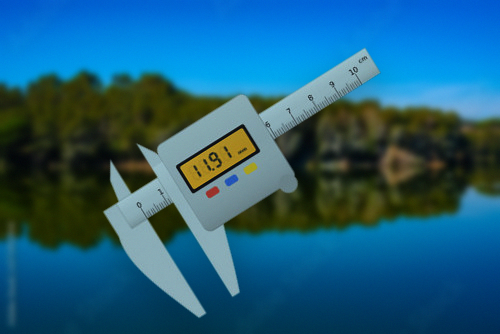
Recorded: 11.91; mm
